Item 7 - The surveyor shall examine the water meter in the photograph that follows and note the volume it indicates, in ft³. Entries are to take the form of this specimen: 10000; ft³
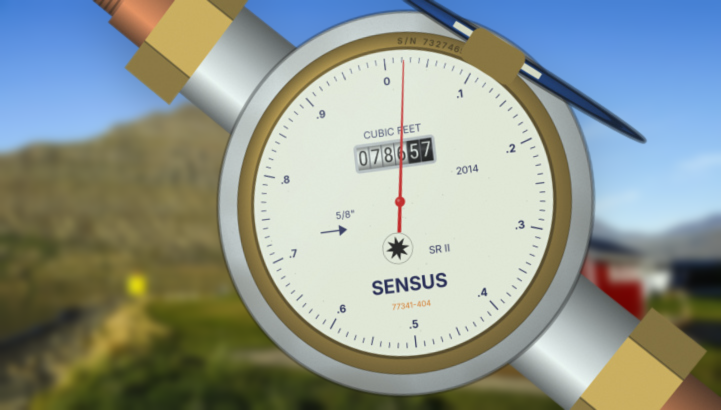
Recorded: 78657.02; ft³
